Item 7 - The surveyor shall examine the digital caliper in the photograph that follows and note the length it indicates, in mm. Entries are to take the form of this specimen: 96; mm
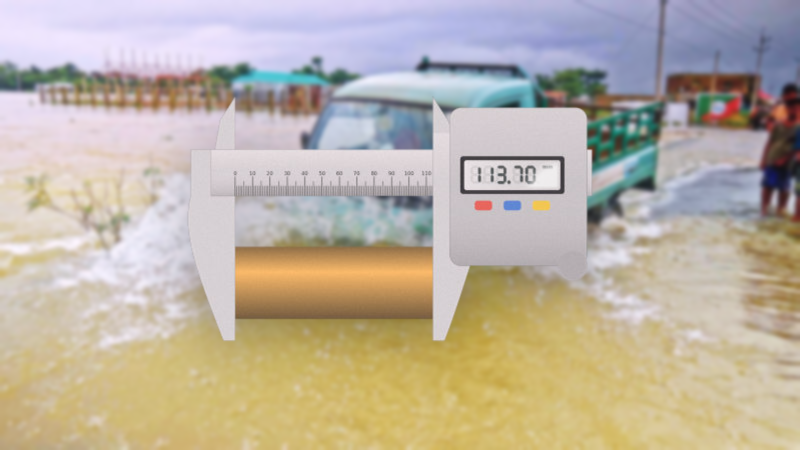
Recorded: 113.70; mm
